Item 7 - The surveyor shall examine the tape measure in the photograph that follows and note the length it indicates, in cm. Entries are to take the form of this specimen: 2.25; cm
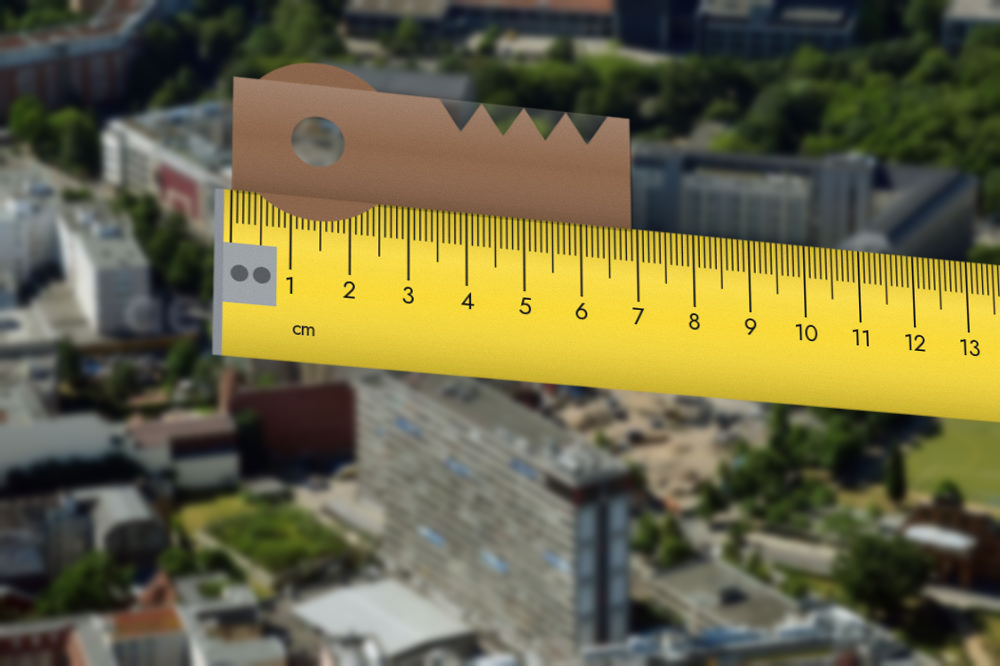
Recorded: 6.9; cm
